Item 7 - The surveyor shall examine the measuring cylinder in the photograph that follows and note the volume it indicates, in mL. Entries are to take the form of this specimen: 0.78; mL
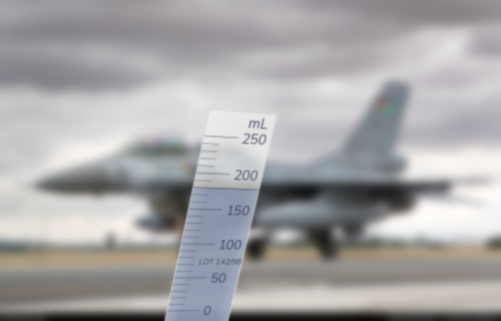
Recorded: 180; mL
